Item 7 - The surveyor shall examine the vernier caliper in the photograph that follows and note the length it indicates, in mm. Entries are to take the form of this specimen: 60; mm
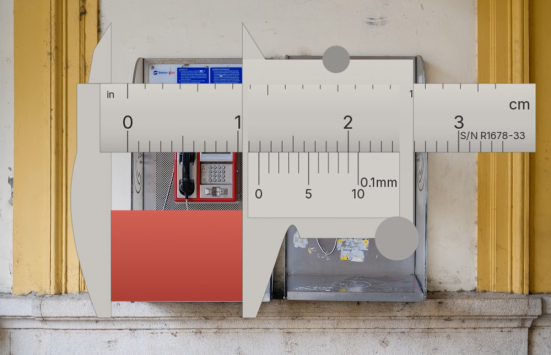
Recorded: 11.9; mm
